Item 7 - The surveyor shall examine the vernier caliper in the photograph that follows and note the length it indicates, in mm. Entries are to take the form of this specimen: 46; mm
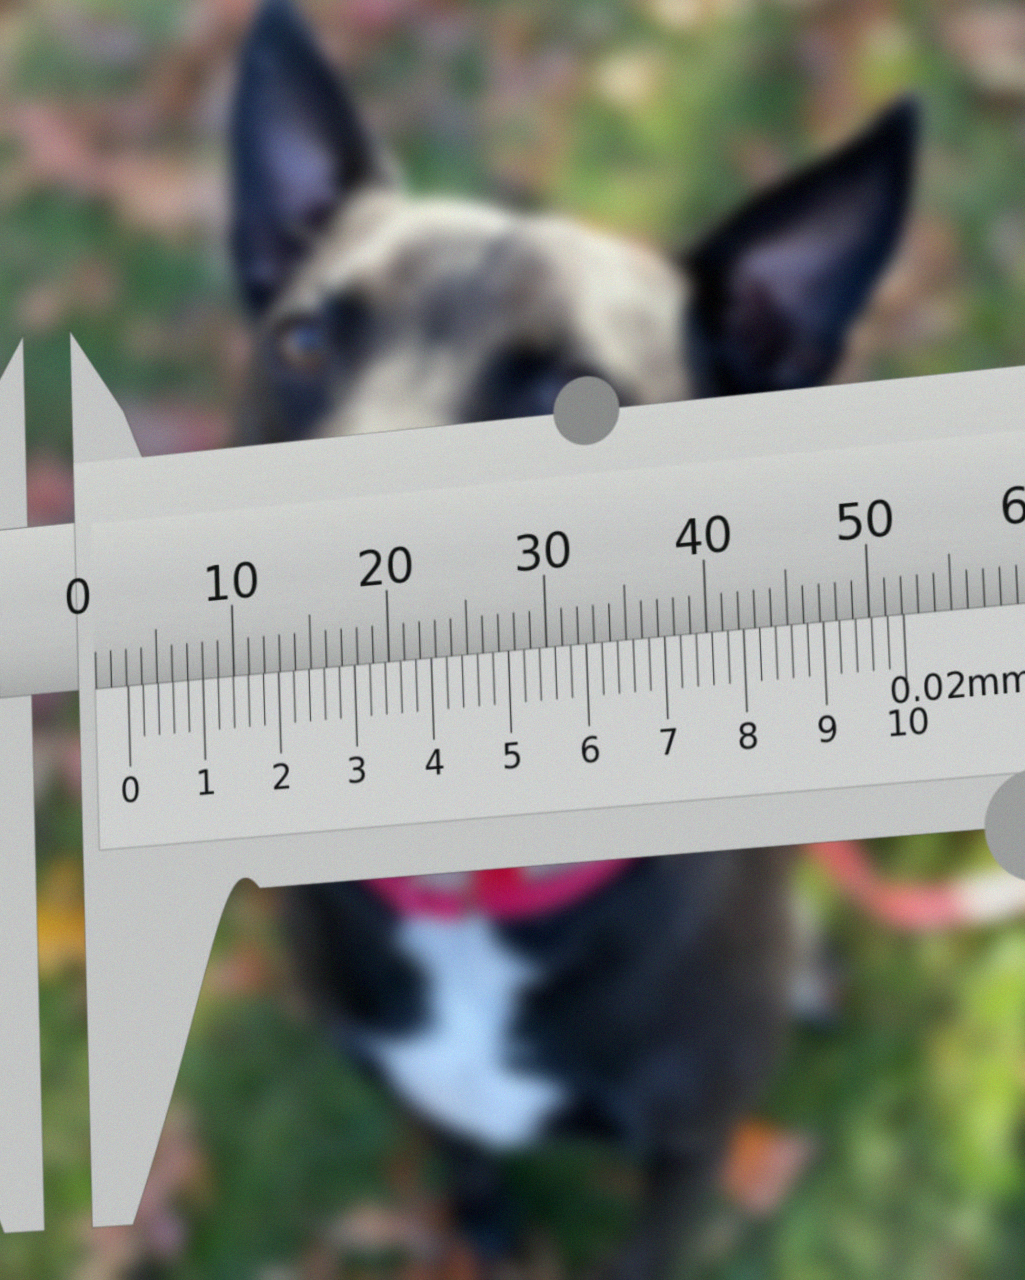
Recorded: 3.1; mm
